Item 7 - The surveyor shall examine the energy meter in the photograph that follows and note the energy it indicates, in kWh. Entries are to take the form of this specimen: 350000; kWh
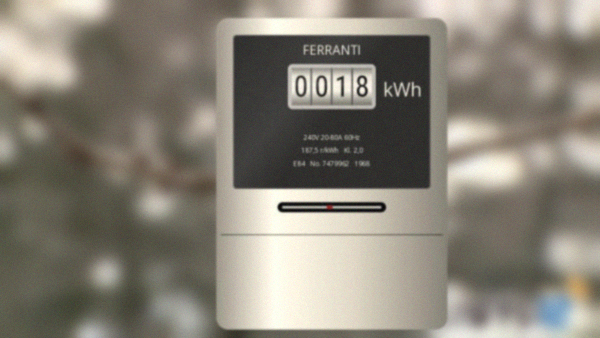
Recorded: 18; kWh
